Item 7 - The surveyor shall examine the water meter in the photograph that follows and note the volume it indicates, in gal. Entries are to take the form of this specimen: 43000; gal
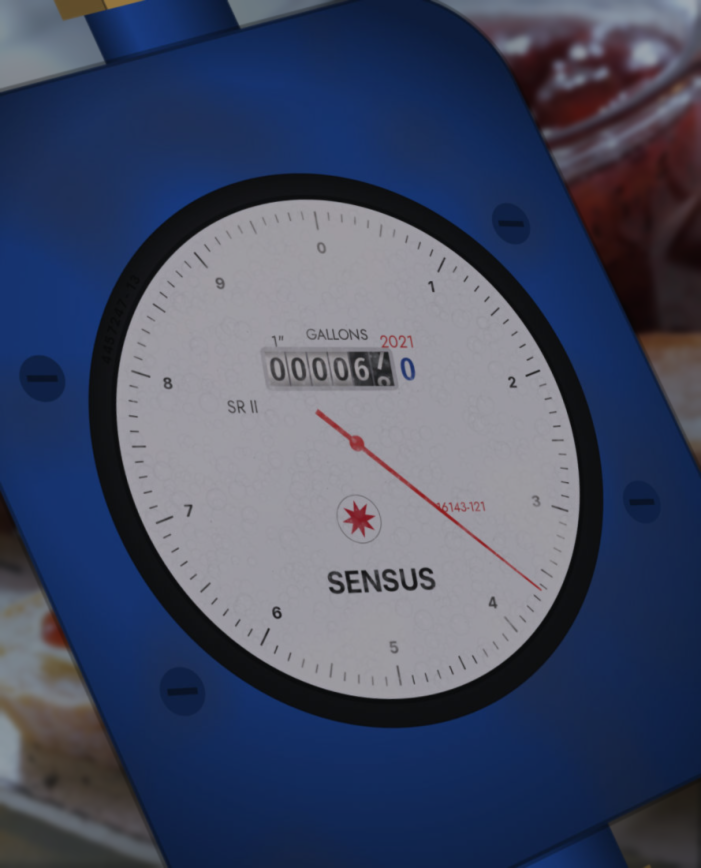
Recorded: 673.6; gal
